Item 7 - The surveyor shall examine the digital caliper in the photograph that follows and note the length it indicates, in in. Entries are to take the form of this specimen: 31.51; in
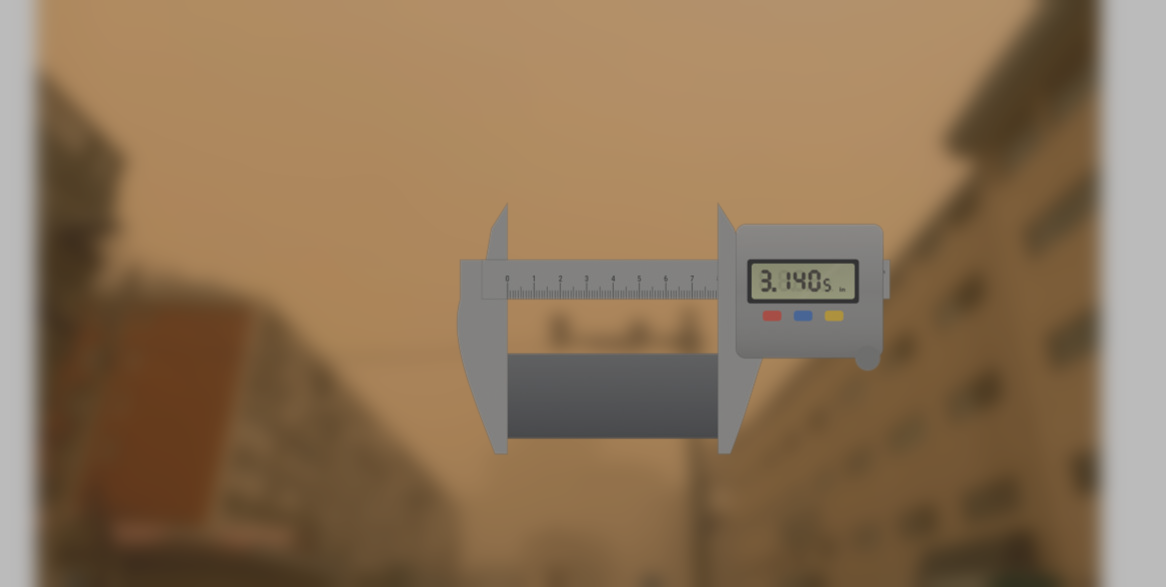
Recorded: 3.1405; in
